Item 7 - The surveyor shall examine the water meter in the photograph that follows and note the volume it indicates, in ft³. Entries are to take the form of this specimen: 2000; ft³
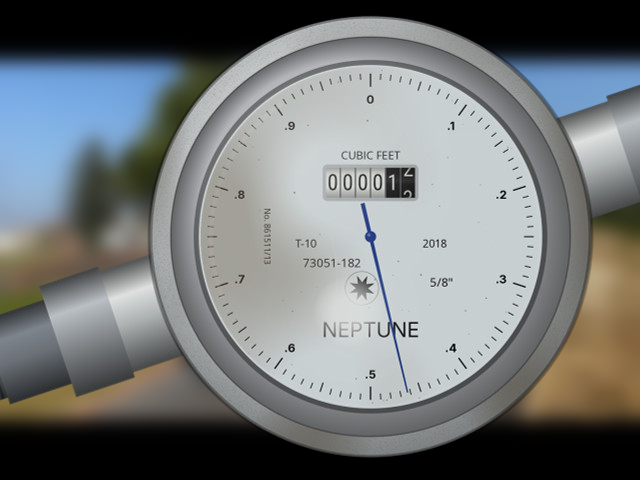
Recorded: 12.46; ft³
